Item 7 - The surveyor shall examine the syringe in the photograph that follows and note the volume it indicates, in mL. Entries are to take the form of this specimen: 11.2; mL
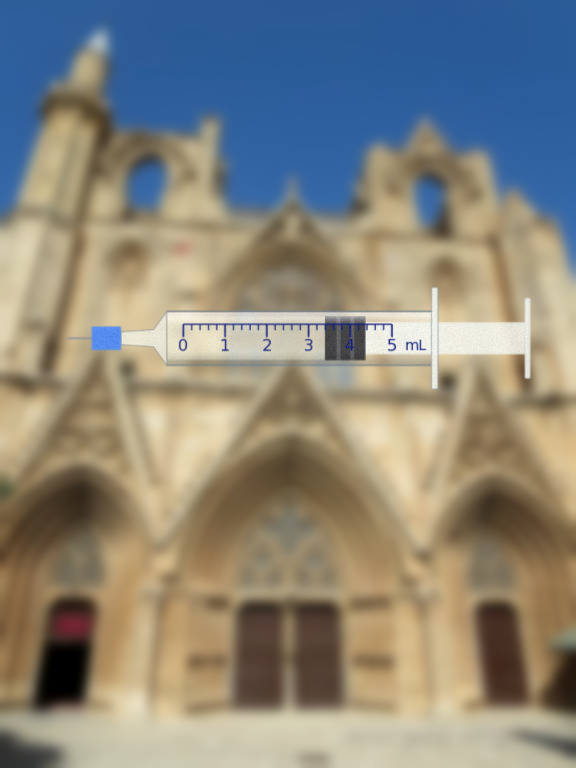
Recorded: 3.4; mL
